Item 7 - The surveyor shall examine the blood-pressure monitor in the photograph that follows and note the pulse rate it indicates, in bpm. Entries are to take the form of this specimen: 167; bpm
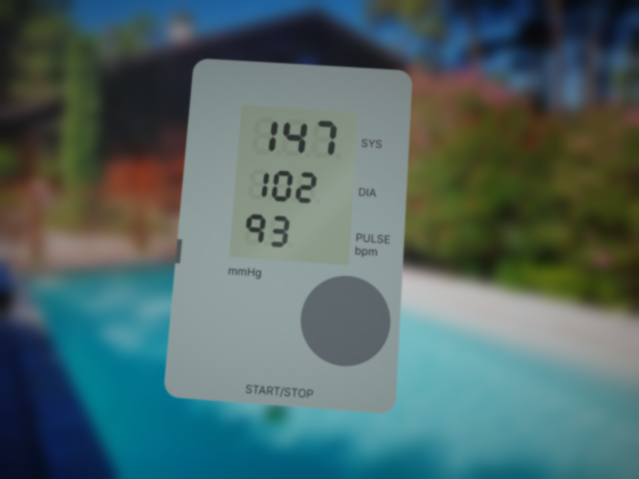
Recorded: 93; bpm
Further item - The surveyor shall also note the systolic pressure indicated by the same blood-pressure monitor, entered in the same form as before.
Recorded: 147; mmHg
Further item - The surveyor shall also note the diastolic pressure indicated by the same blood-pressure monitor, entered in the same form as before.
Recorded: 102; mmHg
